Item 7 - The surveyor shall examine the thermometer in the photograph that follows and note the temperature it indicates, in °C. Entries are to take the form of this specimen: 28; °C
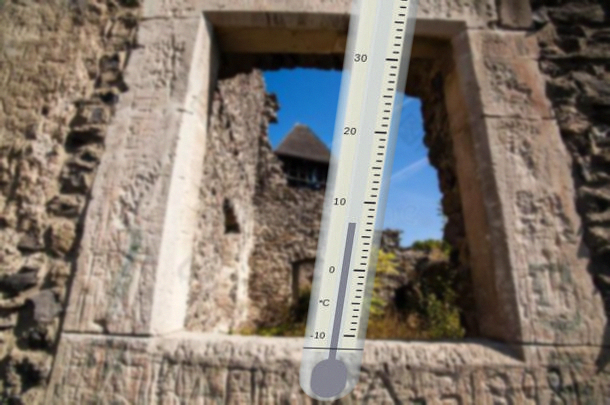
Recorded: 7; °C
